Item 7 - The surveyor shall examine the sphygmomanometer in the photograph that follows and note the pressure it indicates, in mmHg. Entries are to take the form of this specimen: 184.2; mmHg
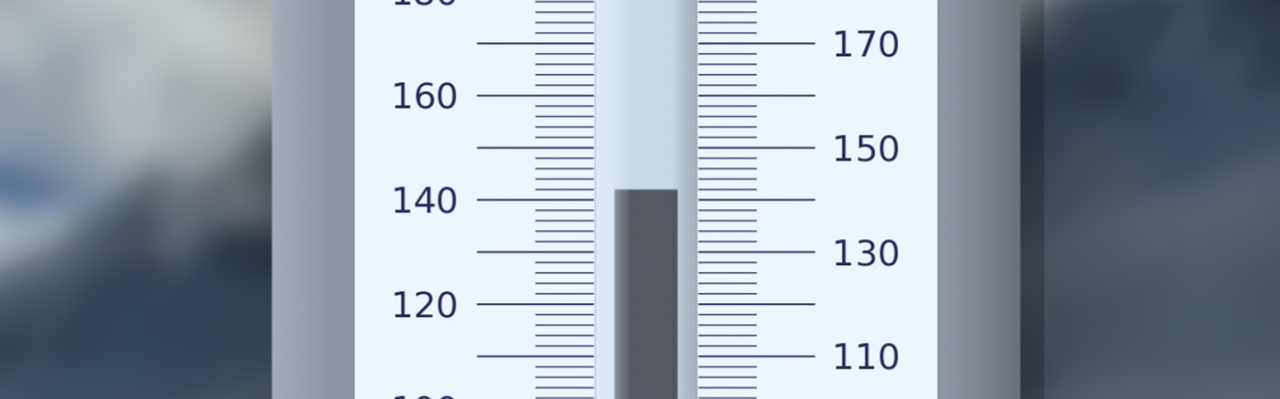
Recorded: 142; mmHg
